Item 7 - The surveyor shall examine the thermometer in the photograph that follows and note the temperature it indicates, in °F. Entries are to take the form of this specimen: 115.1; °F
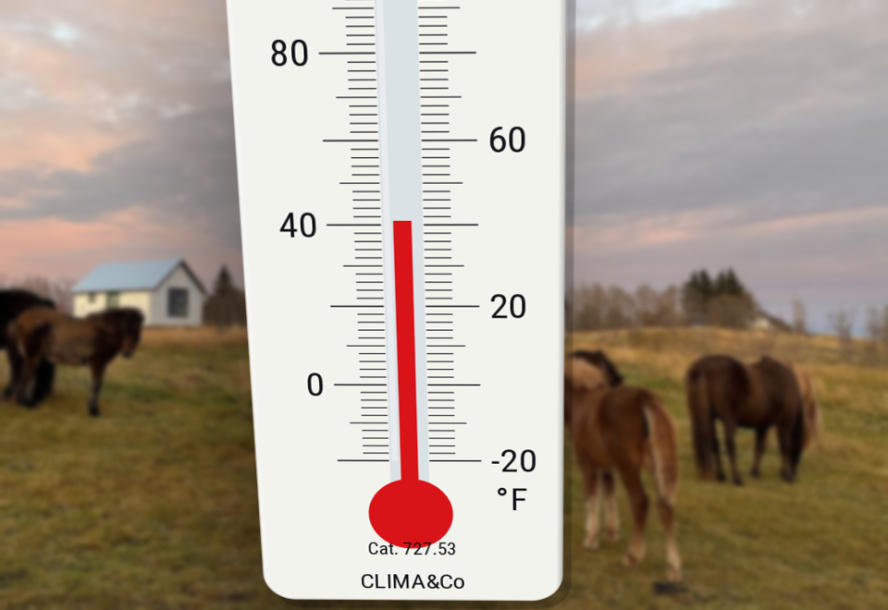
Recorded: 41; °F
